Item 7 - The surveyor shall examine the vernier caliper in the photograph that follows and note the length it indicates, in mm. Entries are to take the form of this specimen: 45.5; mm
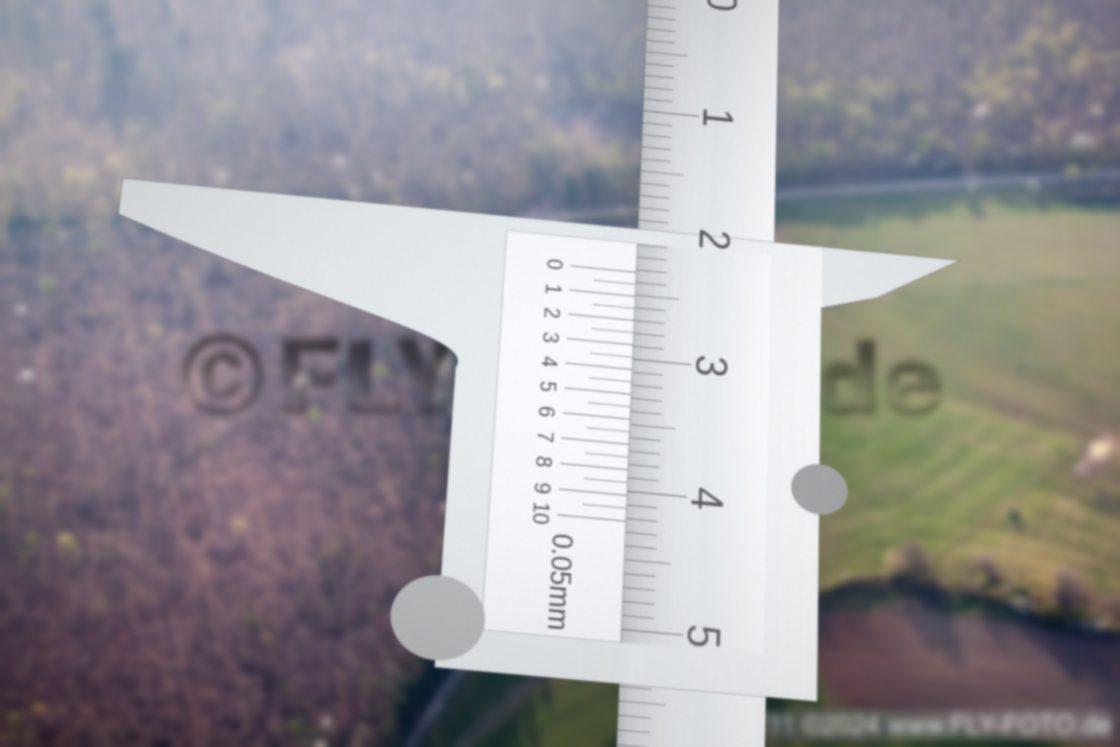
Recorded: 23.2; mm
